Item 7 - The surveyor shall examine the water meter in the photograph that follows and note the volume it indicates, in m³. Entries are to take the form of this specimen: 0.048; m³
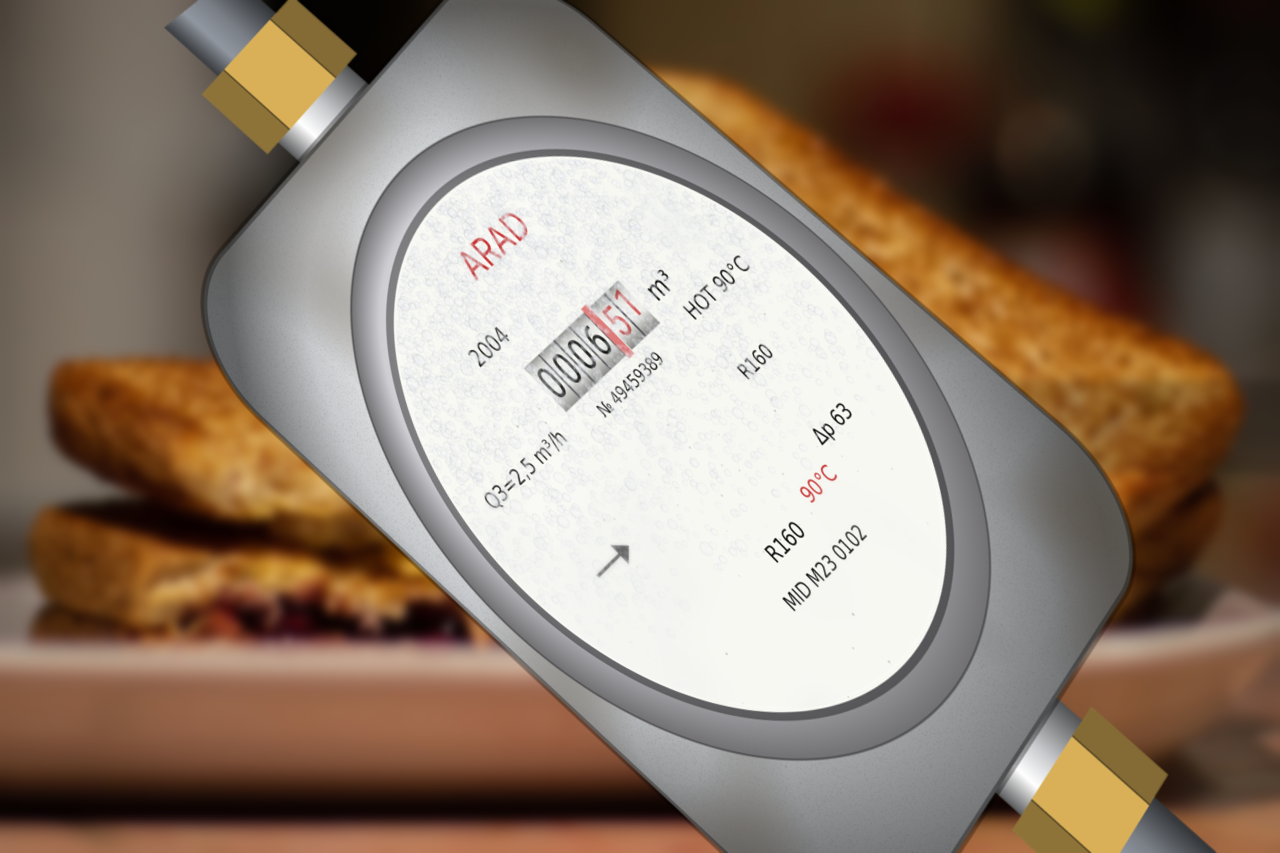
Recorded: 6.51; m³
